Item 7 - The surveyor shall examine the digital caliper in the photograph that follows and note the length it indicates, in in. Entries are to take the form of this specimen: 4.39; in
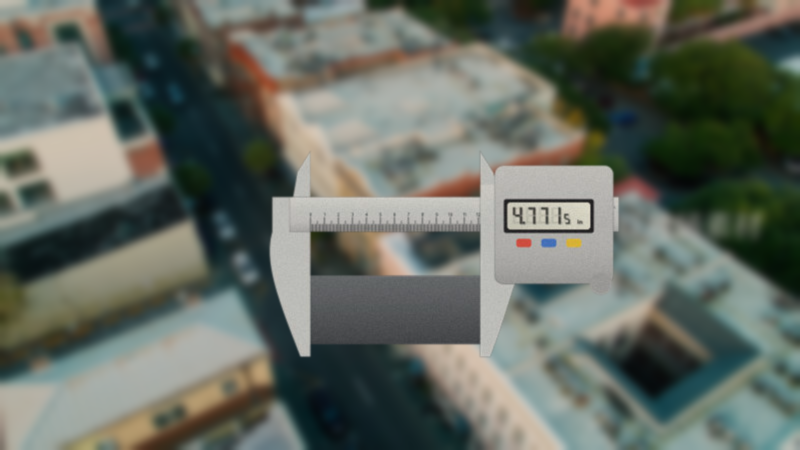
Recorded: 4.7715; in
